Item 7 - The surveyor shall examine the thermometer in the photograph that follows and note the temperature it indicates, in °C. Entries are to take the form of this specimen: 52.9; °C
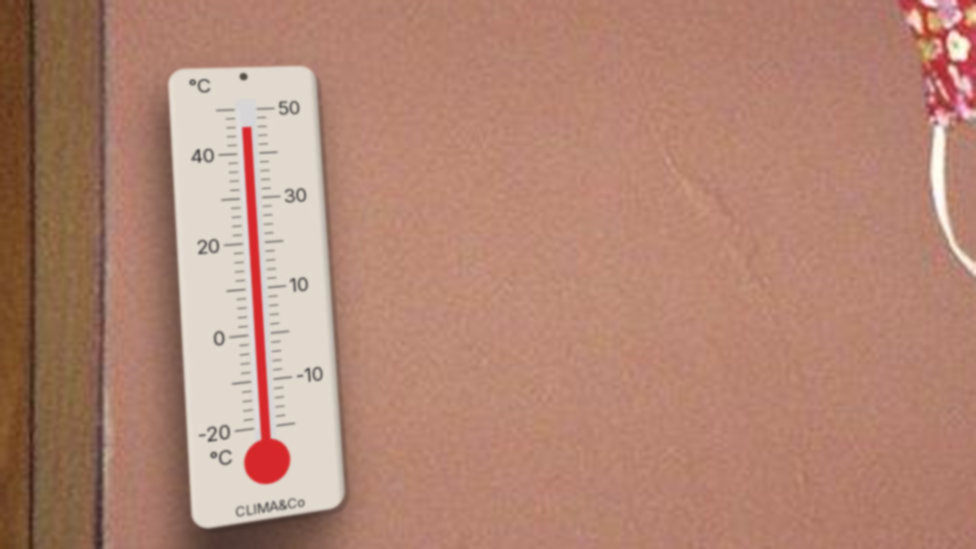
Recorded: 46; °C
